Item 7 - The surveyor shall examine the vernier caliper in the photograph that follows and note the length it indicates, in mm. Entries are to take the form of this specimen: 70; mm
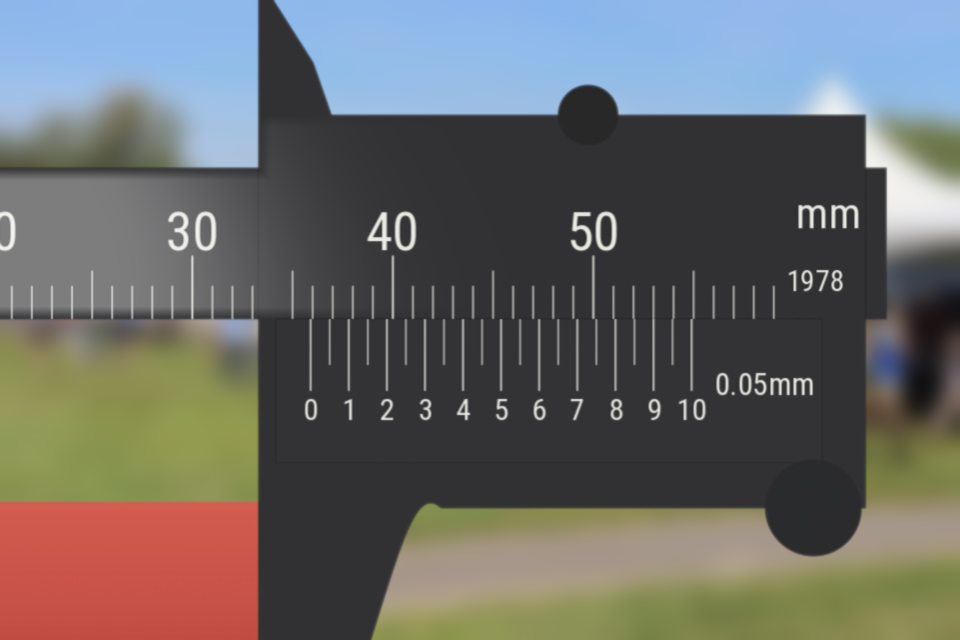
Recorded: 35.9; mm
